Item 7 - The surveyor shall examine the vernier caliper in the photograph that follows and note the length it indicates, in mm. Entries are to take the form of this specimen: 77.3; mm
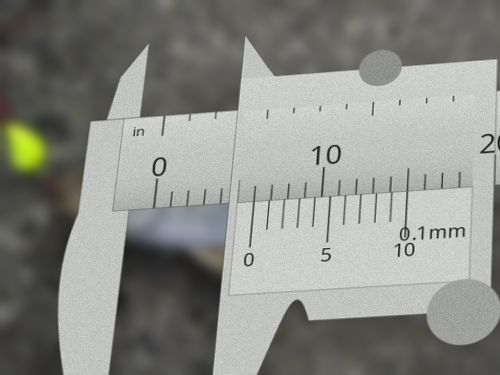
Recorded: 6.0; mm
